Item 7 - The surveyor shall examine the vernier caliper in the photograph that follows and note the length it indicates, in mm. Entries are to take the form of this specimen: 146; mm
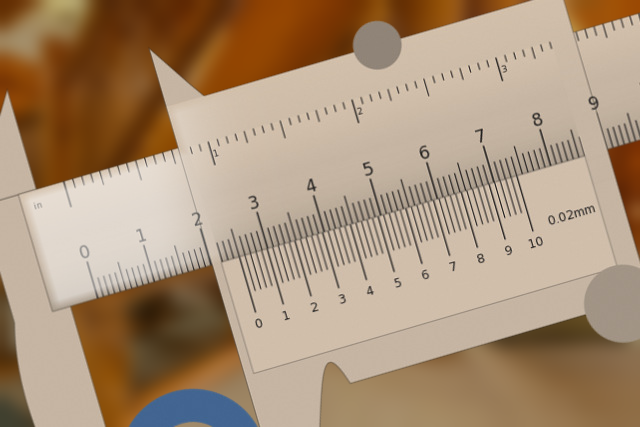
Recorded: 25.0; mm
